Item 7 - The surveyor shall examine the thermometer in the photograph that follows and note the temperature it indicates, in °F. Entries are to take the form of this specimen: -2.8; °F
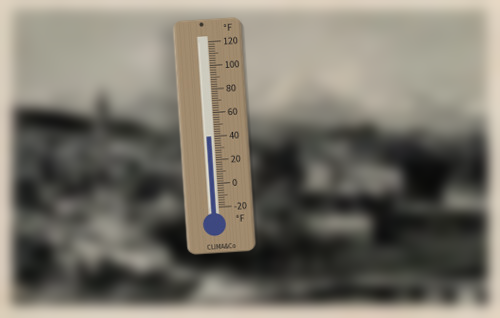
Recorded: 40; °F
